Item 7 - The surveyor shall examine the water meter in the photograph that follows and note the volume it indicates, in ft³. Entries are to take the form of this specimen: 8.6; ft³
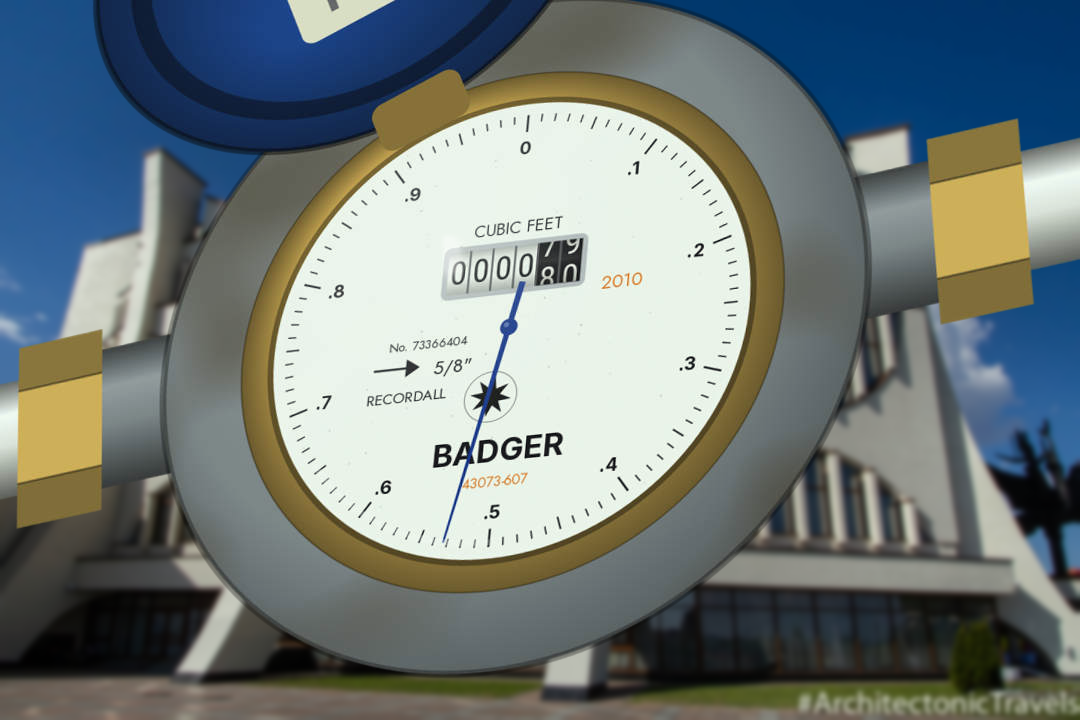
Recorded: 79.53; ft³
